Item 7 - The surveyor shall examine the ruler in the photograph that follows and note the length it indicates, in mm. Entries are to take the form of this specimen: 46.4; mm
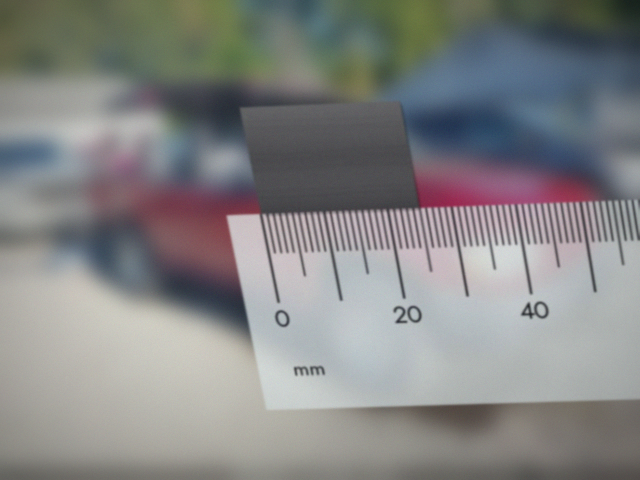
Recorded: 25; mm
